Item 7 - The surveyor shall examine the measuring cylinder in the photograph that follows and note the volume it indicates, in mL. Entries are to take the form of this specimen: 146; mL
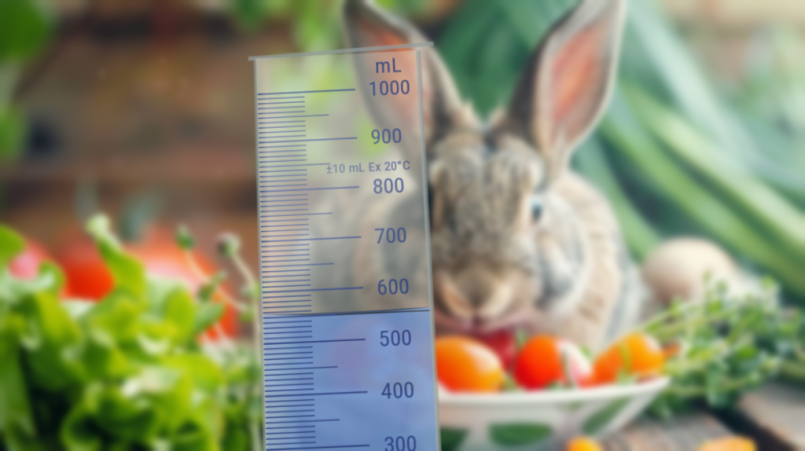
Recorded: 550; mL
